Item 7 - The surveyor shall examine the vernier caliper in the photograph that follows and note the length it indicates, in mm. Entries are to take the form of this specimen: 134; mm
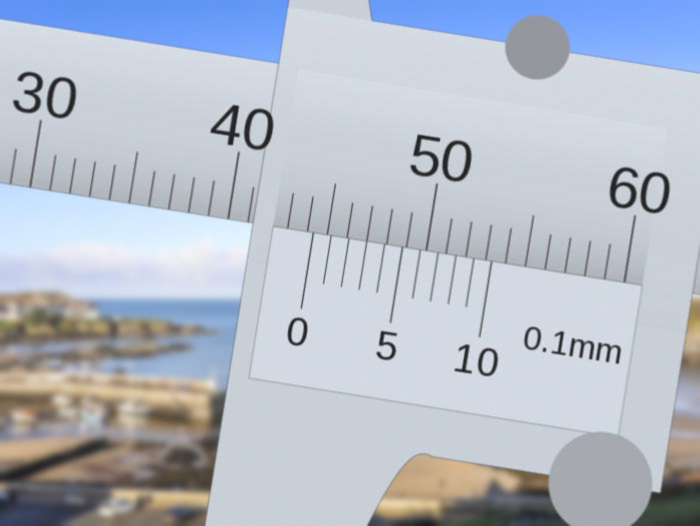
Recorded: 44.3; mm
